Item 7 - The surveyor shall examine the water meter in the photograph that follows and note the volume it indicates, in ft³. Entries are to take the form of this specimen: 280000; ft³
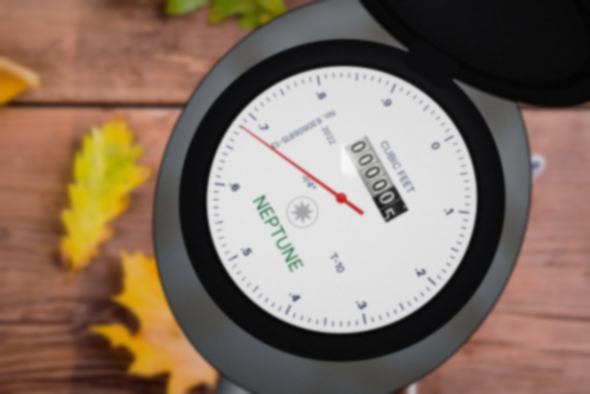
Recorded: 4.68; ft³
